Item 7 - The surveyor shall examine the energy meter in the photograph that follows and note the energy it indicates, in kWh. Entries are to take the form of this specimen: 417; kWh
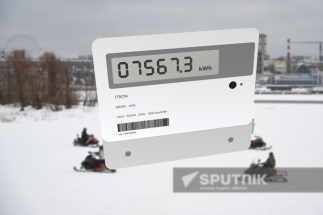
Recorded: 7567.3; kWh
